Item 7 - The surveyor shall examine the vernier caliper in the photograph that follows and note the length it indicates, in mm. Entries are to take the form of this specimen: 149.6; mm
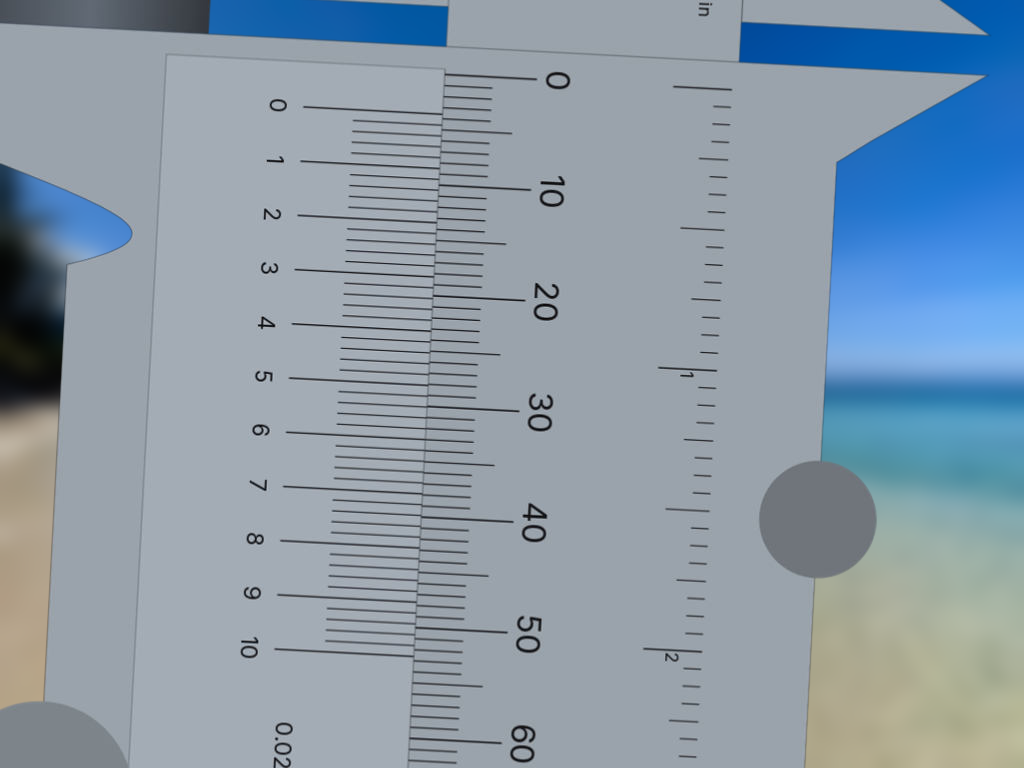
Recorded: 3.6; mm
